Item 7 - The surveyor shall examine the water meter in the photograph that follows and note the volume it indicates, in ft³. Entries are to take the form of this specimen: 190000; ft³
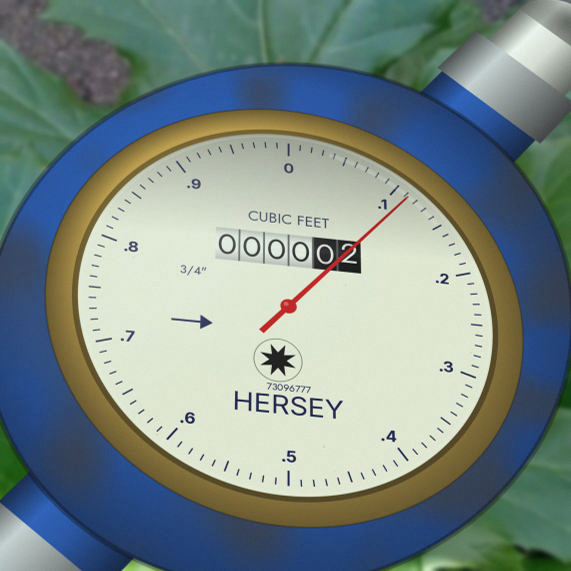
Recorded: 2.11; ft³
